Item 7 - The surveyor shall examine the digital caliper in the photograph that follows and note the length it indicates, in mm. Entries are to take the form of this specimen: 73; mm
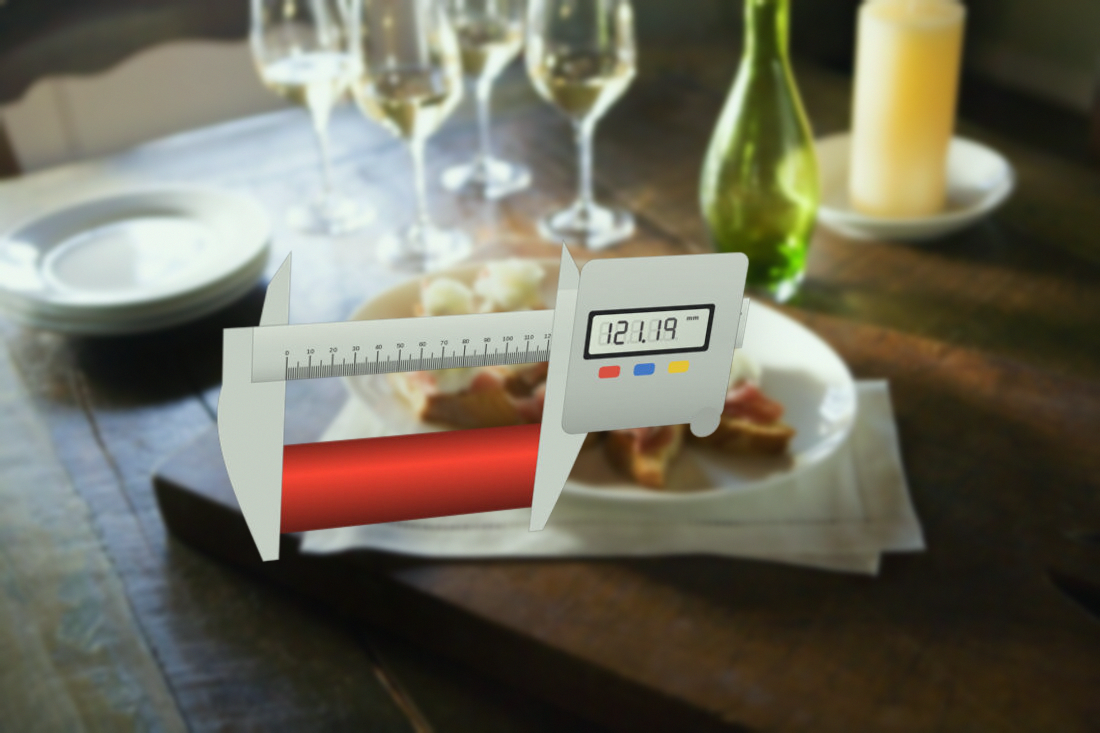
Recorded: 121.19; mm
